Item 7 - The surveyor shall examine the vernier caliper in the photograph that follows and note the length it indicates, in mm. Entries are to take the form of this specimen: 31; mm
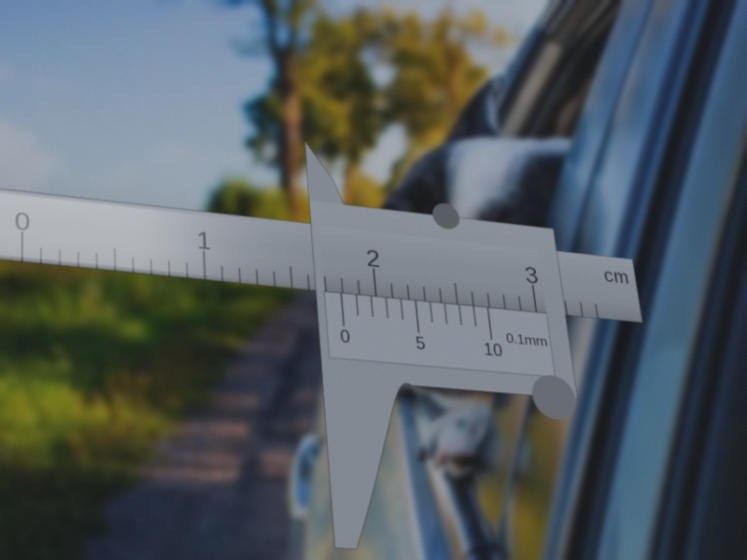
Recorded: 17.9; mm
